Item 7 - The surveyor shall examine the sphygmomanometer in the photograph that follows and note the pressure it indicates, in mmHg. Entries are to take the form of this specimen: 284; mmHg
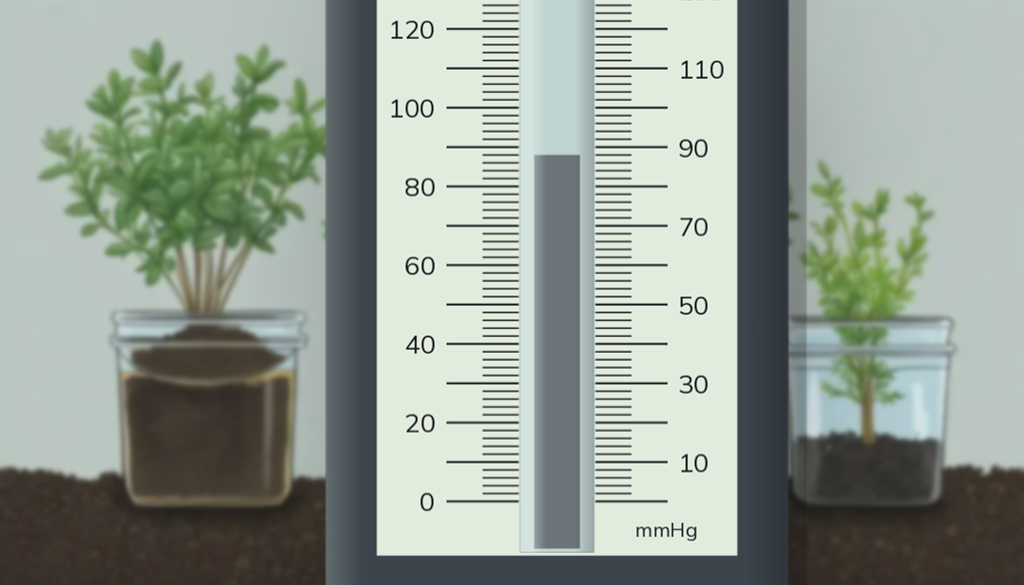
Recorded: 88; mmHg
